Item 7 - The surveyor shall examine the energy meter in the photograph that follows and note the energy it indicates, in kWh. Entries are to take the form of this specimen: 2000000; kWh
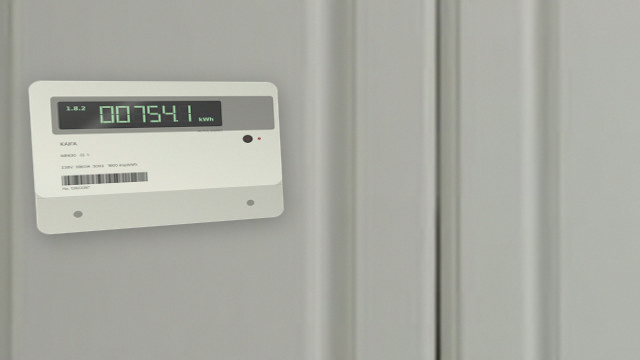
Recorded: 754.1; kWh
